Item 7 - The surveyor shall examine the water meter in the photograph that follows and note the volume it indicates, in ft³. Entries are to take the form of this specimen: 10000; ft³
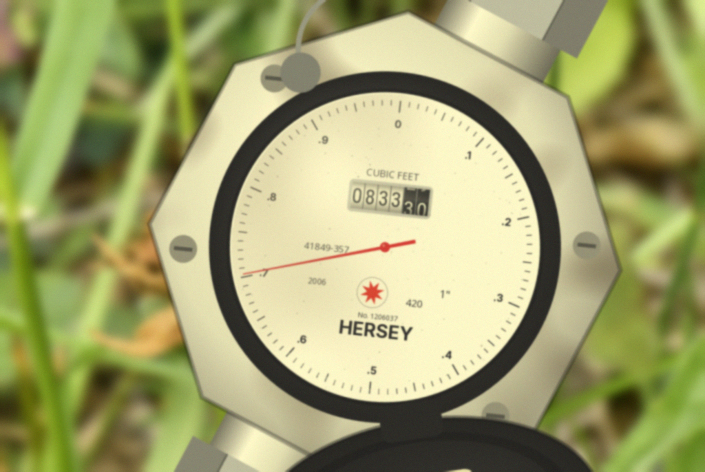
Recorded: 83329.70; ft³
